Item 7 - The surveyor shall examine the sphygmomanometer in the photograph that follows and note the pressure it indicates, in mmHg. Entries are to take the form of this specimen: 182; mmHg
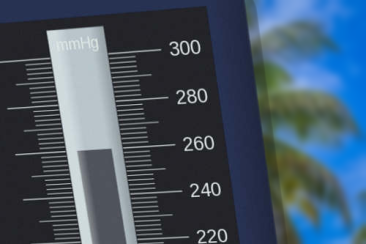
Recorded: 260; mmHg
